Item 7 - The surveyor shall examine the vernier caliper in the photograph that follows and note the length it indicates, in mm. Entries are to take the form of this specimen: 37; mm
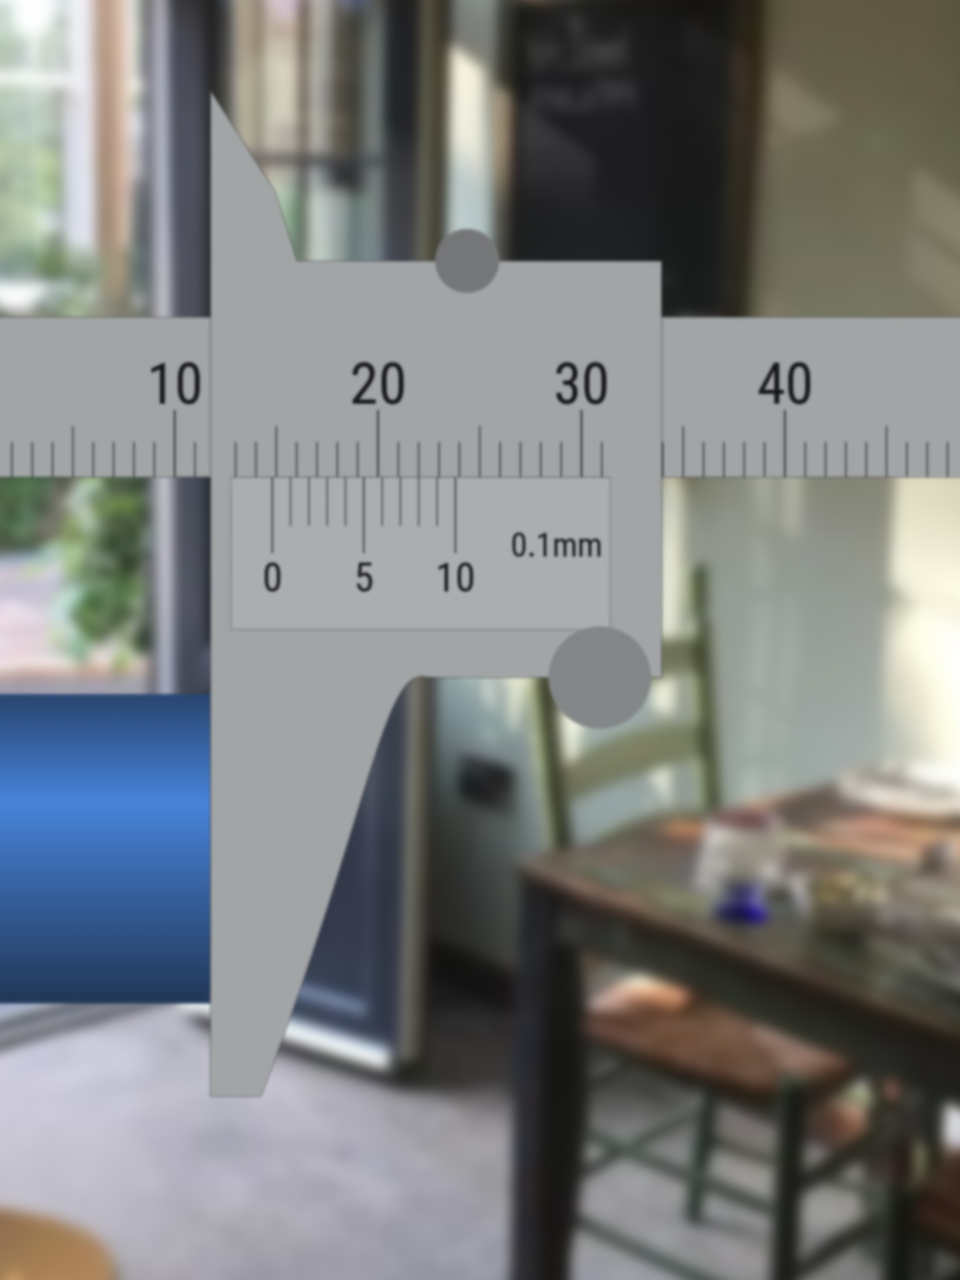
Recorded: 14.8; mm
